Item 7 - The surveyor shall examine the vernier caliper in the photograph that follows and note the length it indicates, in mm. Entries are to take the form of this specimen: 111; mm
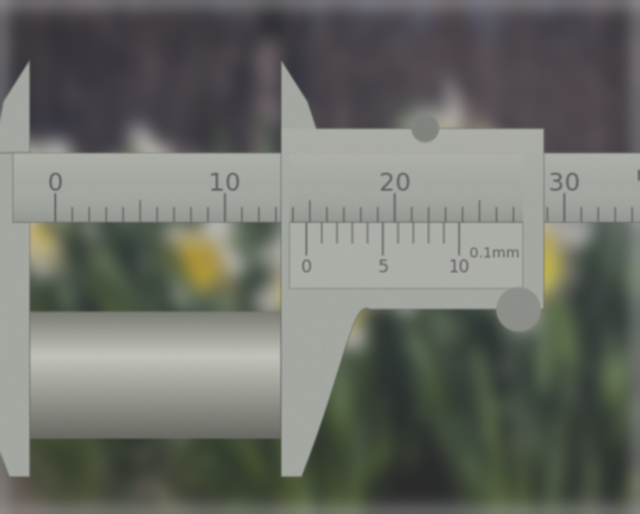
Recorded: 14.8; mm
